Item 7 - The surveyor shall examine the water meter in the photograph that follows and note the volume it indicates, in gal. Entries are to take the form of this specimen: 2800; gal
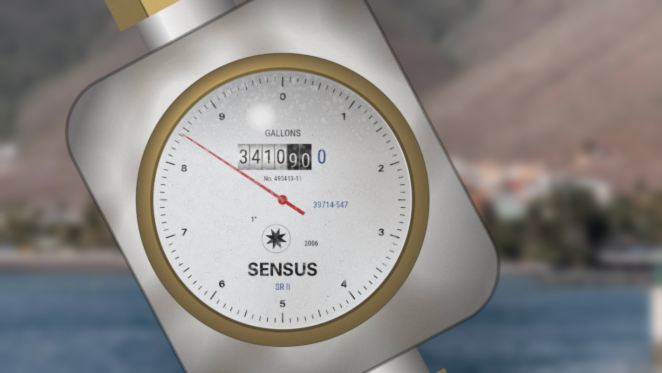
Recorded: 3410898.4; gal
